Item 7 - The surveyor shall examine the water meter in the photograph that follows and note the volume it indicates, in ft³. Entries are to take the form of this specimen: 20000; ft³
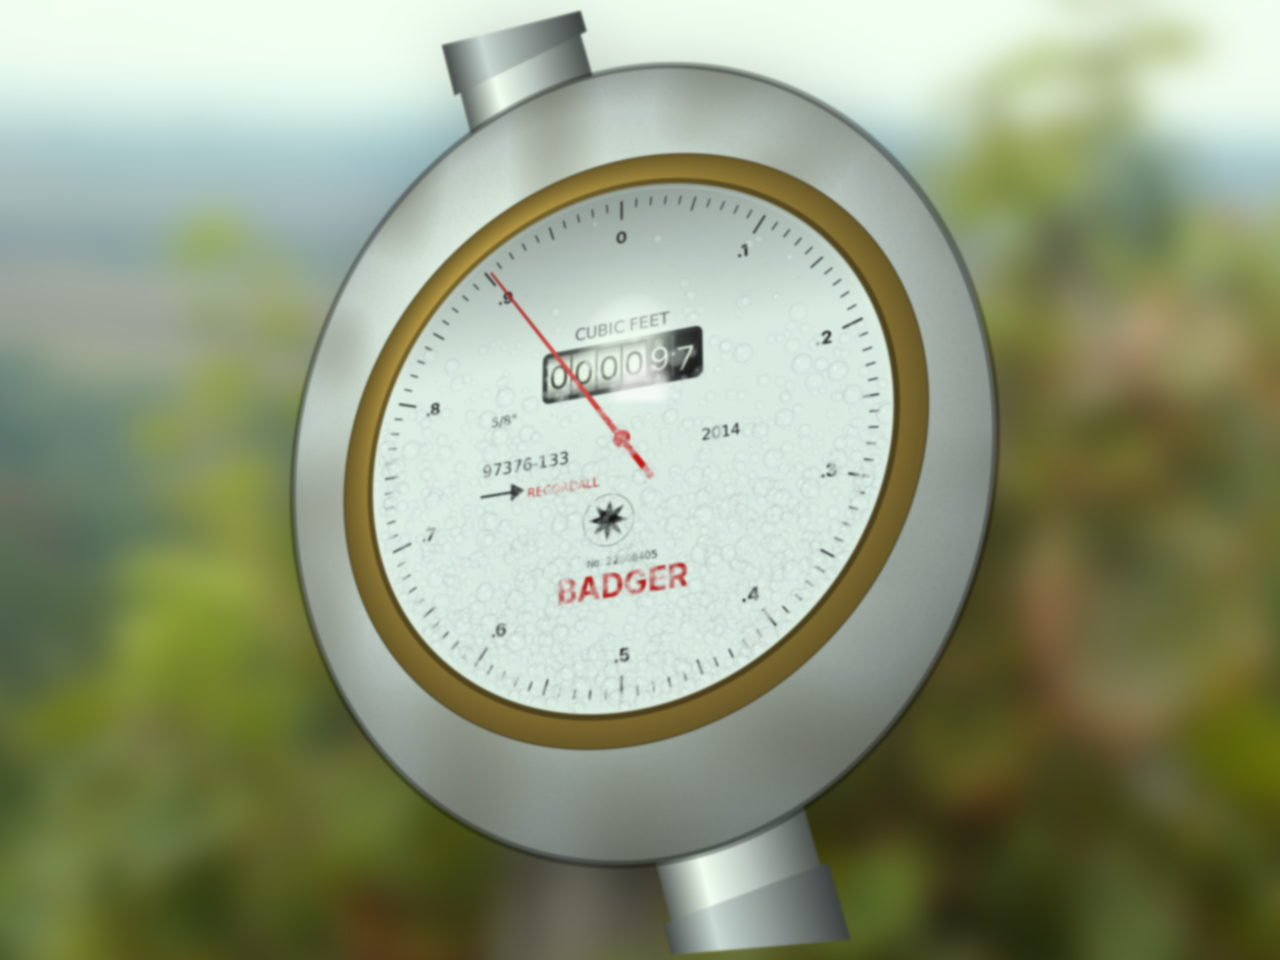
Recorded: 96.90; ft³
